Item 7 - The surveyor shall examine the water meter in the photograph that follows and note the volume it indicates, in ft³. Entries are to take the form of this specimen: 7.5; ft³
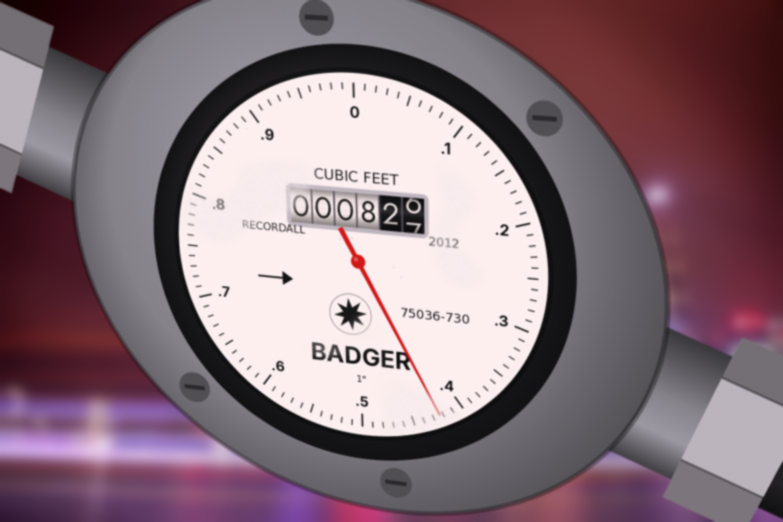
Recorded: 826.42; ft³
